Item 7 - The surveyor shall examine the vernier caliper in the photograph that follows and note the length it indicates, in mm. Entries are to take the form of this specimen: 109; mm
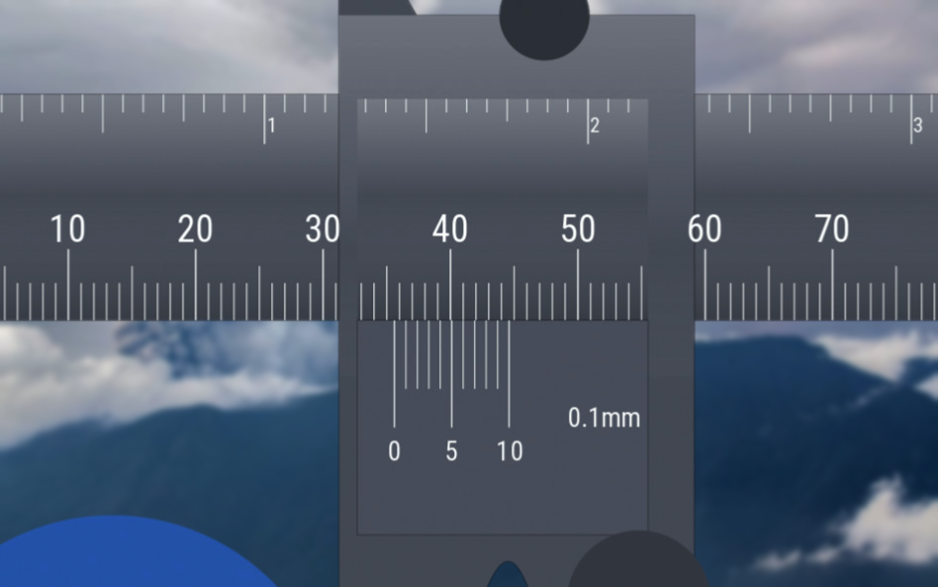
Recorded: 35.6; mm
